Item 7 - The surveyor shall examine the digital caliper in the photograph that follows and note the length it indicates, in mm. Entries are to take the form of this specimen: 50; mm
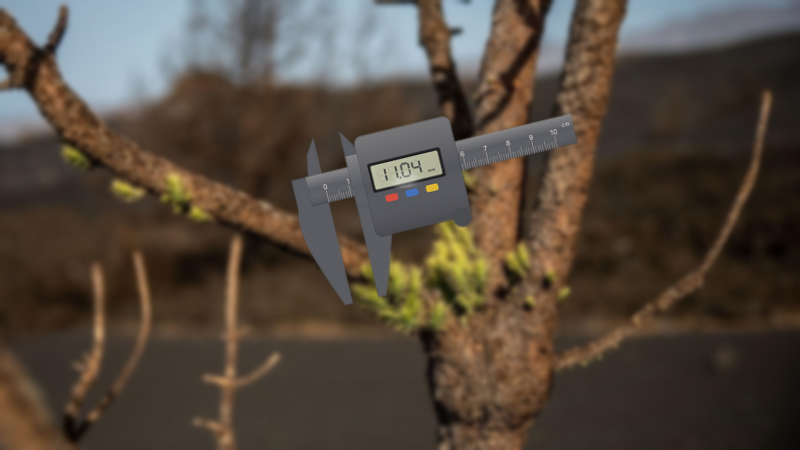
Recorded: 11.04; mm
